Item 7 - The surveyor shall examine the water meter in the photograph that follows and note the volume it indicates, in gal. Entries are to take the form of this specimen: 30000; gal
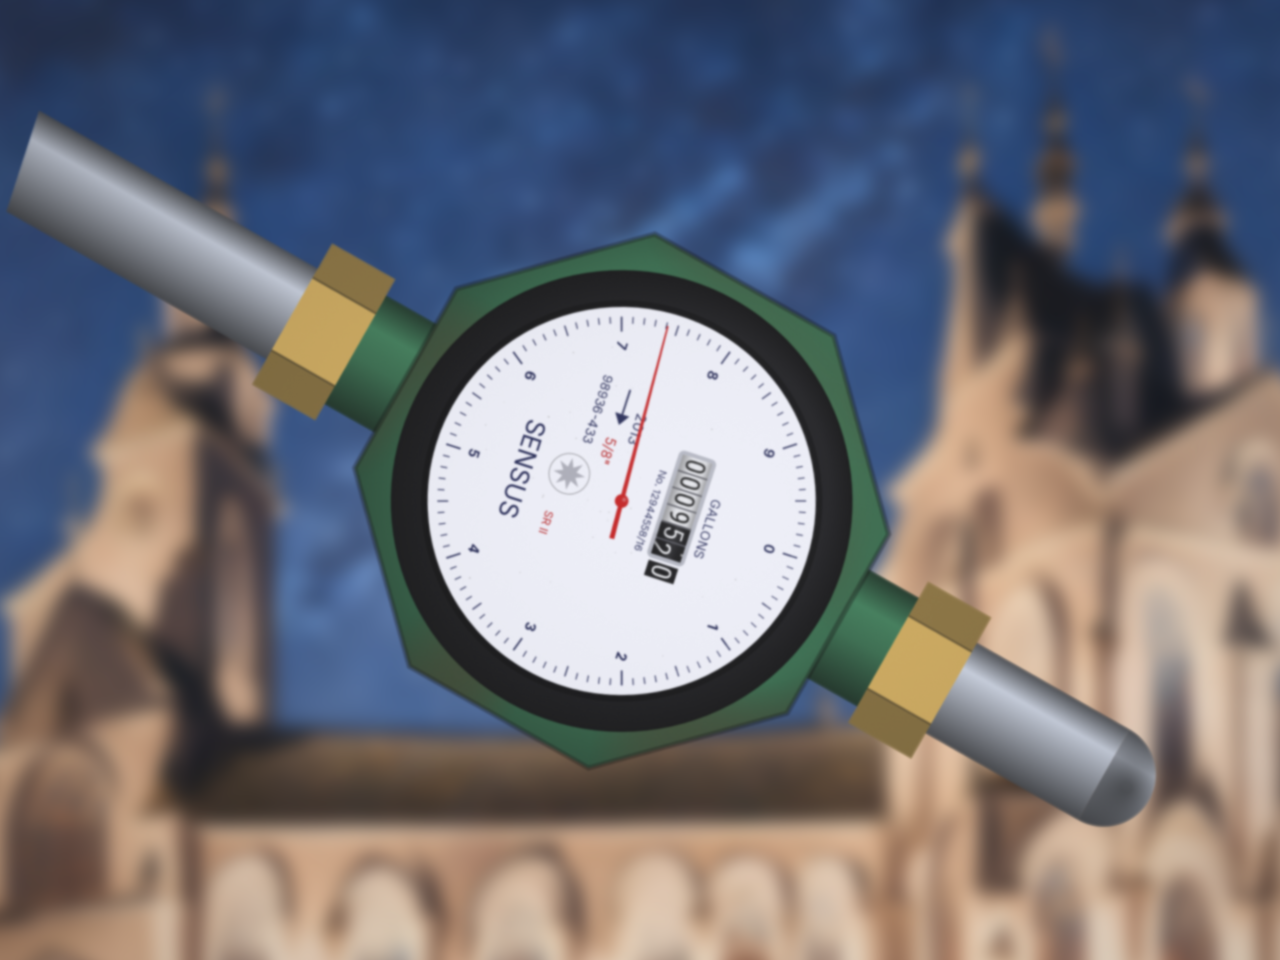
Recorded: 9517.4; gal
